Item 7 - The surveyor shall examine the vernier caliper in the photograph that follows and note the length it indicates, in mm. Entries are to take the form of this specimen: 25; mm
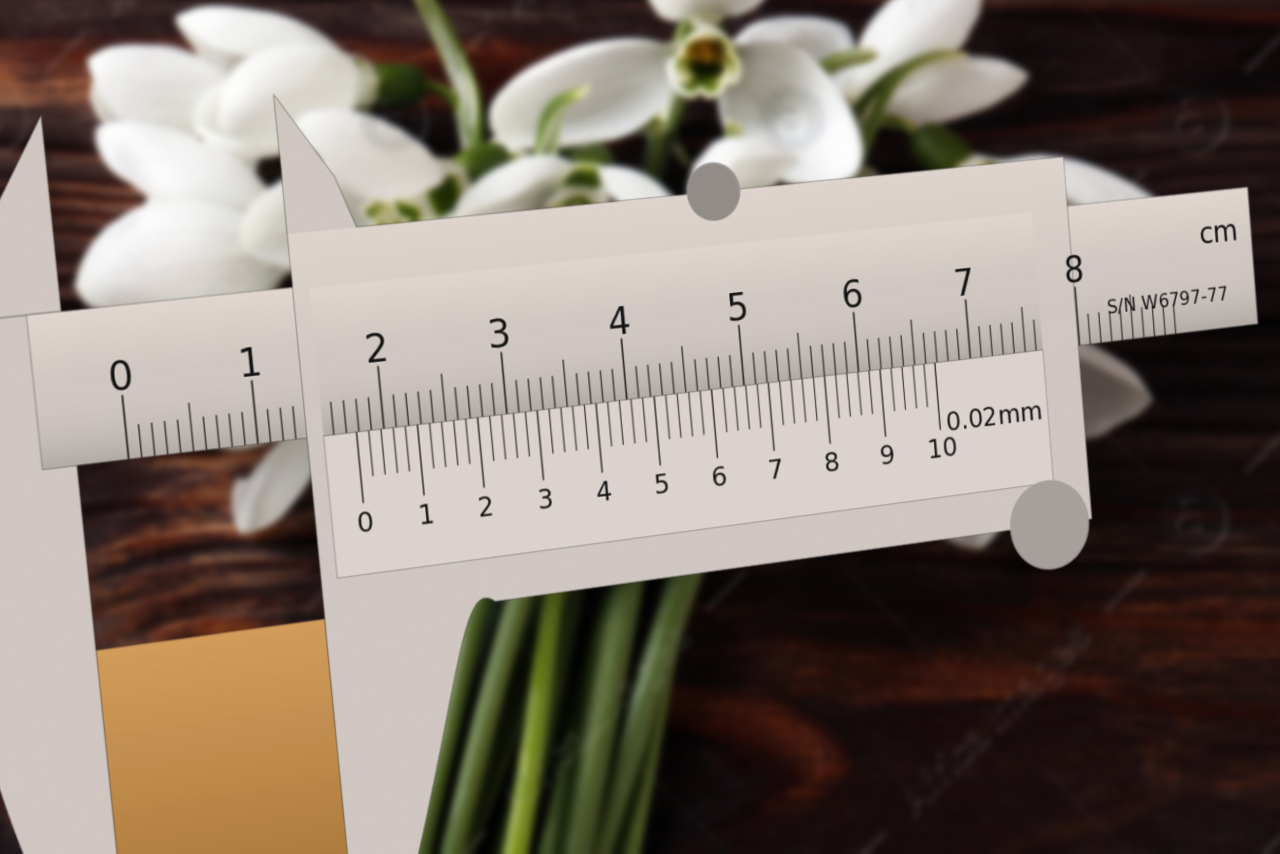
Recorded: 17.8; mm
